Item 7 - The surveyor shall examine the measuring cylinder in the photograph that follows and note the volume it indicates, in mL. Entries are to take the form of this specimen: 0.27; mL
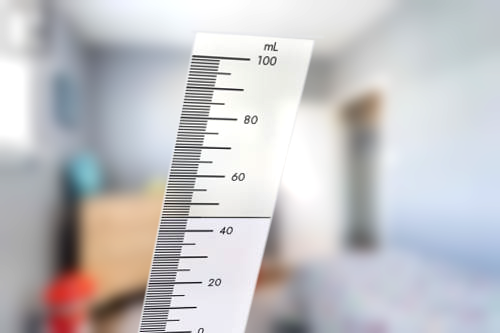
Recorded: 45; mL
